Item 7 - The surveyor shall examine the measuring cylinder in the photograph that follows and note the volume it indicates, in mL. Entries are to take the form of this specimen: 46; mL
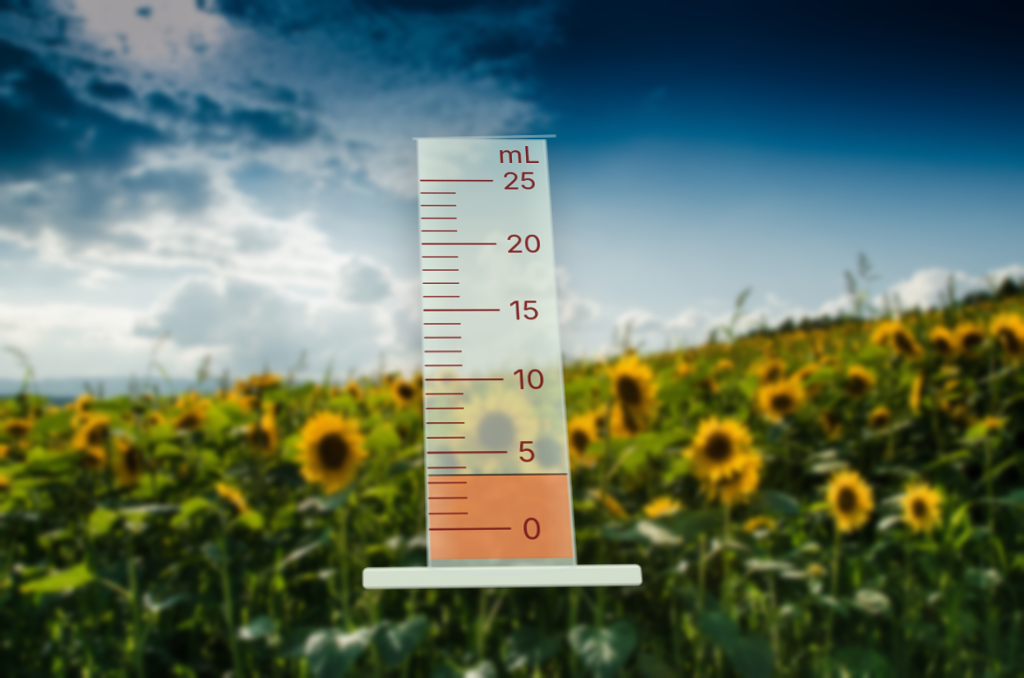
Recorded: 3.5; mL
